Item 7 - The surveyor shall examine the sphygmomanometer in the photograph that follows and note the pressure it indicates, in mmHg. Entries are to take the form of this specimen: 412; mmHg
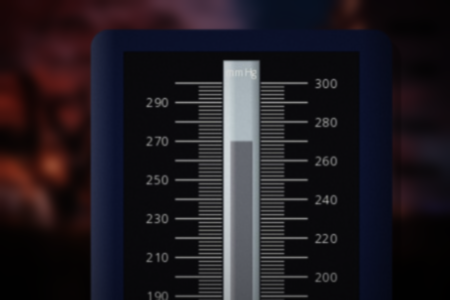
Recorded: 270; mmHg
